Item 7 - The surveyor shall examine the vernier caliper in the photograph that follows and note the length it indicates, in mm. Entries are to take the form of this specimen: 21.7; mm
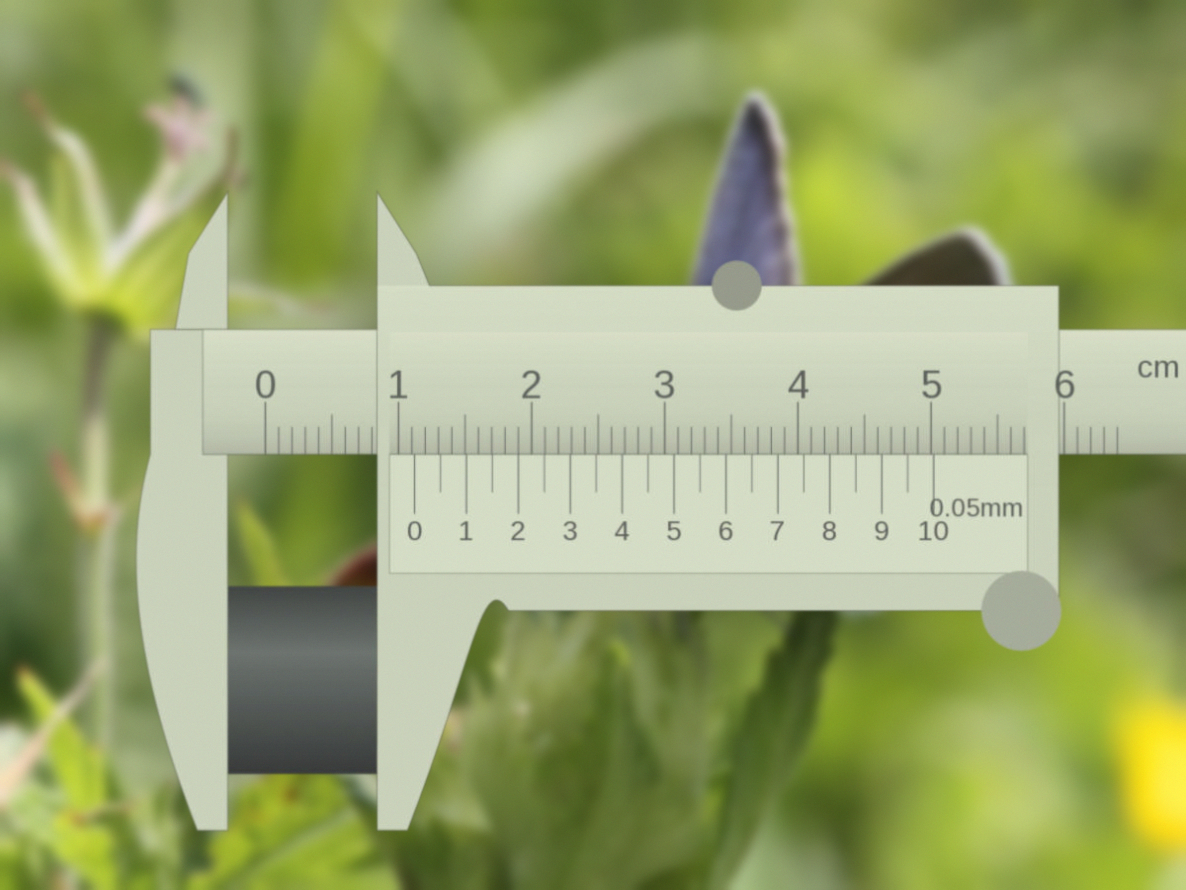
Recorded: 11.2; mm
